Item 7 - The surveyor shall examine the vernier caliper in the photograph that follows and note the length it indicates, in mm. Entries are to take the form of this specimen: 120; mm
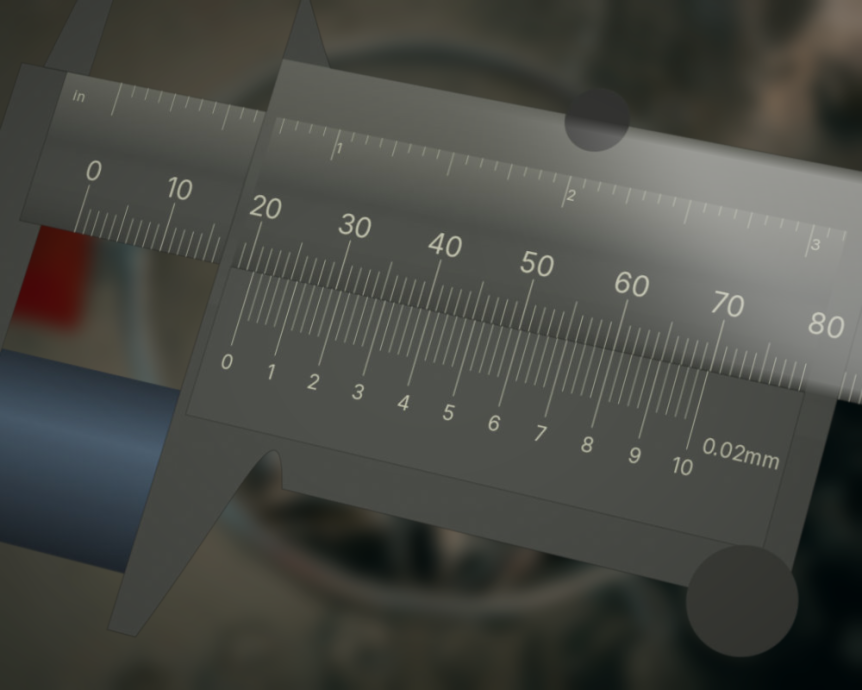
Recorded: 20.8; mm
